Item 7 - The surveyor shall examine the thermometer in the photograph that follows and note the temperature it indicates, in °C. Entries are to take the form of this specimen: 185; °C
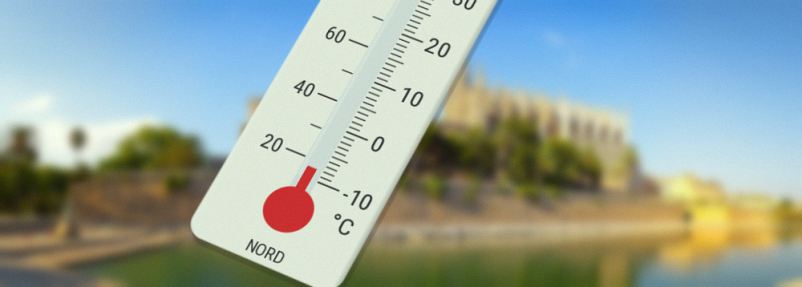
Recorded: -8; °C
